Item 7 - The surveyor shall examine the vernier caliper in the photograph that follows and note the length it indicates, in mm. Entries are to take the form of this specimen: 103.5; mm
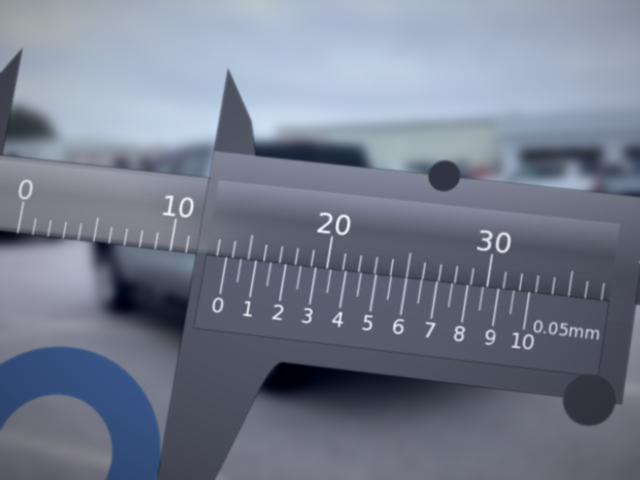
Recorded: 13.6; mm
